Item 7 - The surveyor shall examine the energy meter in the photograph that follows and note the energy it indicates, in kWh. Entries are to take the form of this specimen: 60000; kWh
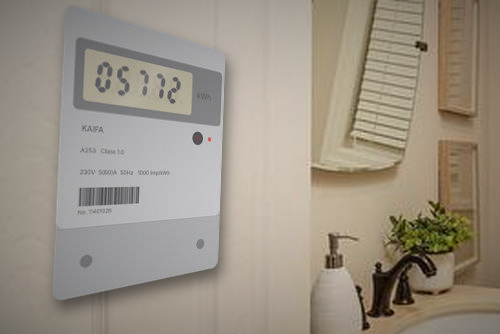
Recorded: 5772; kWh
